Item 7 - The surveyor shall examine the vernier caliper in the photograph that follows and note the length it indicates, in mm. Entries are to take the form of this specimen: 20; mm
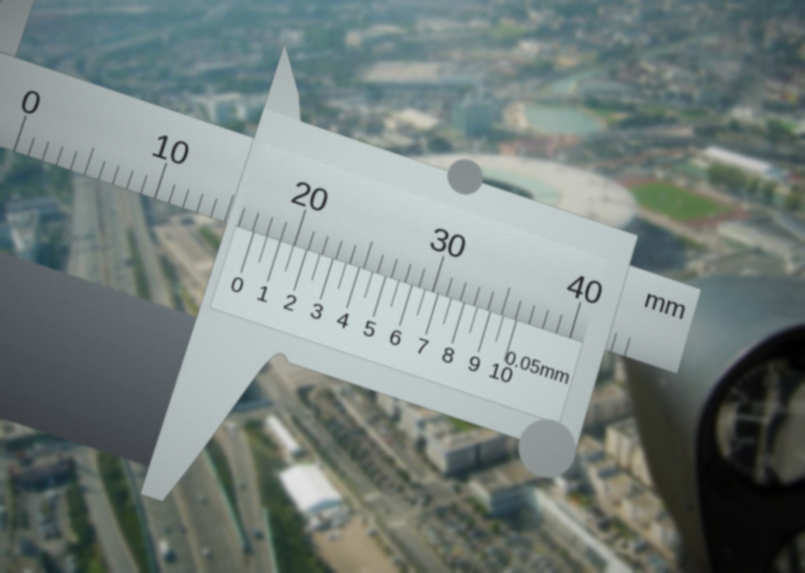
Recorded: 17.1; mm
